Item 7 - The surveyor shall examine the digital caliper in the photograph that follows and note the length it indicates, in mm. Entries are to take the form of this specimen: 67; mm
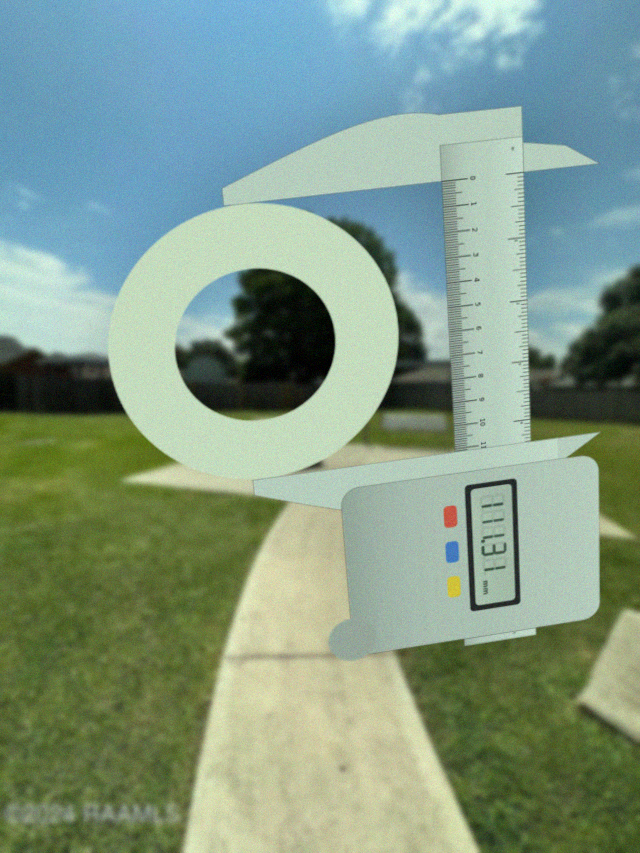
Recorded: 111.31; mm
